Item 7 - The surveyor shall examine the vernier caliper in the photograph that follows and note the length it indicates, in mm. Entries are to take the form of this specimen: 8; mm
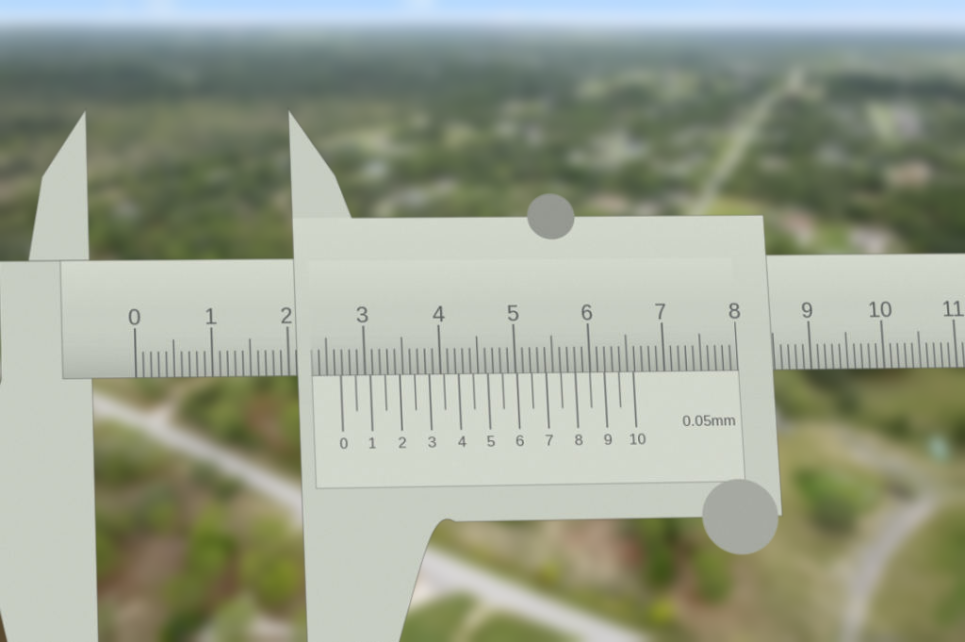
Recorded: 26.8; mm
